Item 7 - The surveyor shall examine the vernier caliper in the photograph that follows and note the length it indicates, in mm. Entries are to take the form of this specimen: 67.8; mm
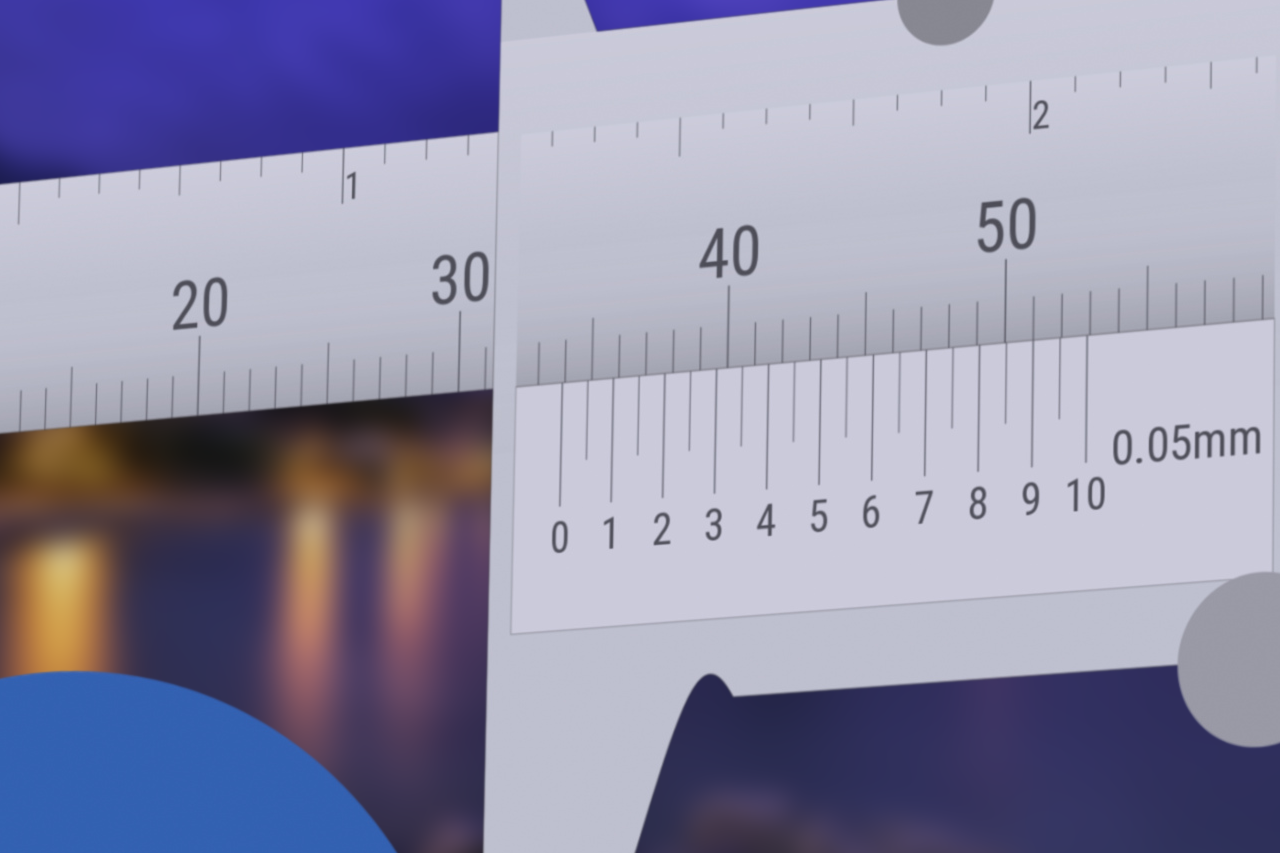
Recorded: 33.9; mm
